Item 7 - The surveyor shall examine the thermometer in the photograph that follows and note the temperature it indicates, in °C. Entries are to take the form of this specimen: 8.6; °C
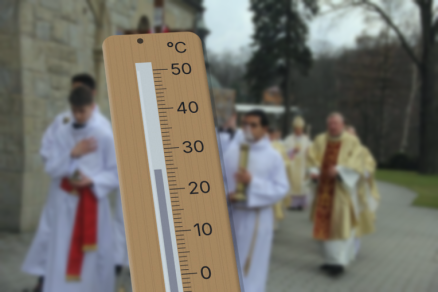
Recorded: 25; °C
